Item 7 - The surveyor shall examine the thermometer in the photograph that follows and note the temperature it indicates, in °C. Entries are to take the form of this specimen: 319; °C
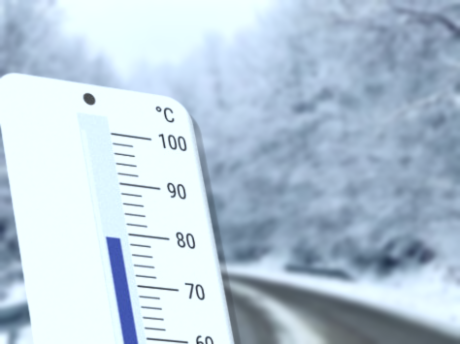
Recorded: 79; °C
